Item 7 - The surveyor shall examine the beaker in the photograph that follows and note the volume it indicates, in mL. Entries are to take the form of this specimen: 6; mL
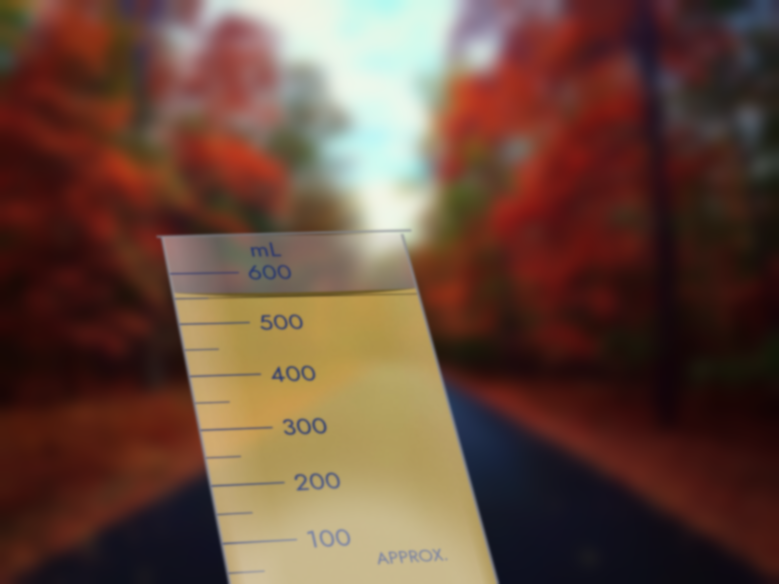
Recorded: 550; mL
